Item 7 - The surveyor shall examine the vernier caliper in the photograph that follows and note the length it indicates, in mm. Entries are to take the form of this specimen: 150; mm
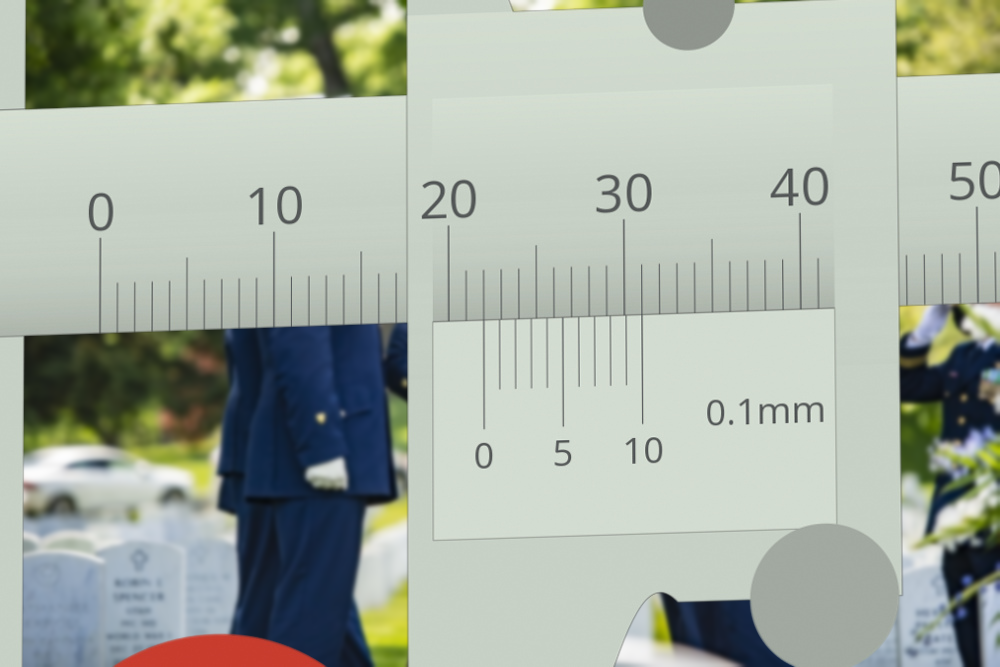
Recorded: 22.0; mm
